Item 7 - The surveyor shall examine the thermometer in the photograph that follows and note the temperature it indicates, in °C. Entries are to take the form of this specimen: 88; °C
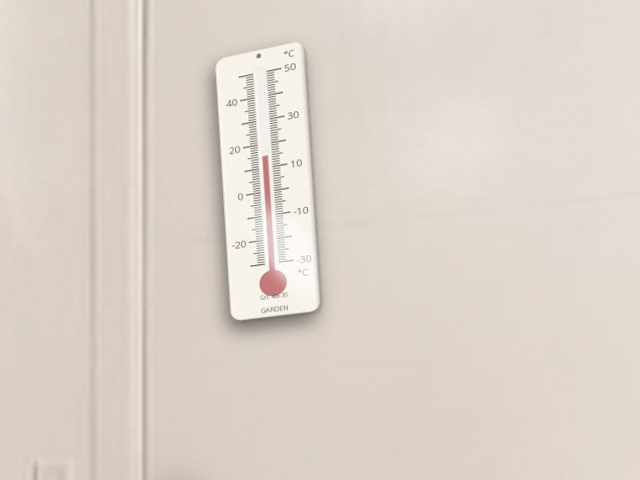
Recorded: 15; °C
